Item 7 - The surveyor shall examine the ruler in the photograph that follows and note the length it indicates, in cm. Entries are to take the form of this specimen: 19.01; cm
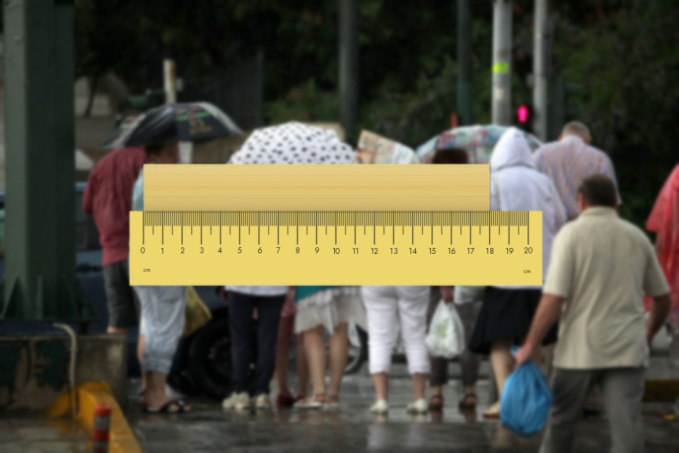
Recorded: 18; cm
